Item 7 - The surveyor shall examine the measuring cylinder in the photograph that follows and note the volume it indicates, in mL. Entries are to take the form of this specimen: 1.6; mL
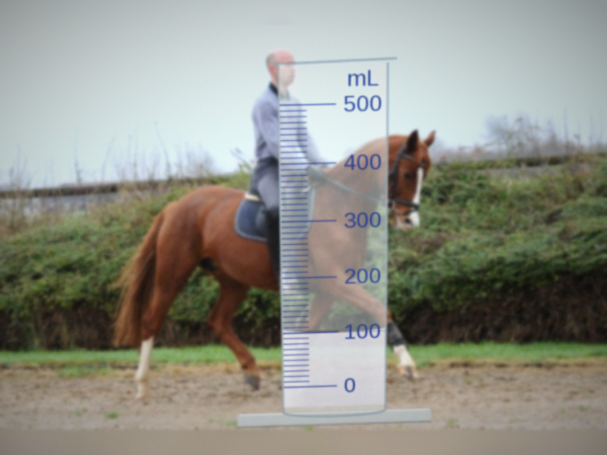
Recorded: 100; mL
